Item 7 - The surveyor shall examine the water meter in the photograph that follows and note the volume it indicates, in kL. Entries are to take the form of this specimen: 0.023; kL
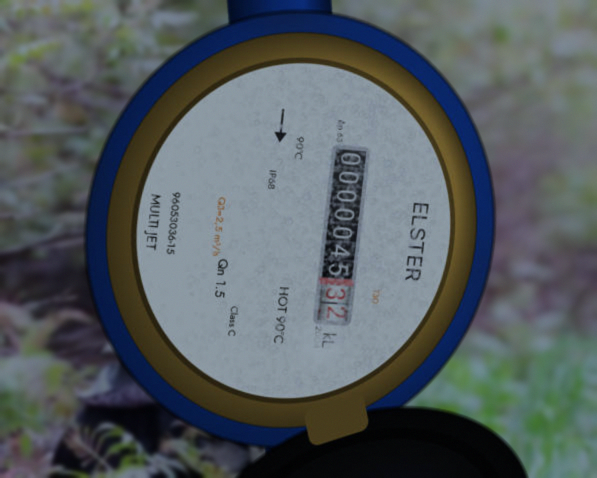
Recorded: 45.32; kL
